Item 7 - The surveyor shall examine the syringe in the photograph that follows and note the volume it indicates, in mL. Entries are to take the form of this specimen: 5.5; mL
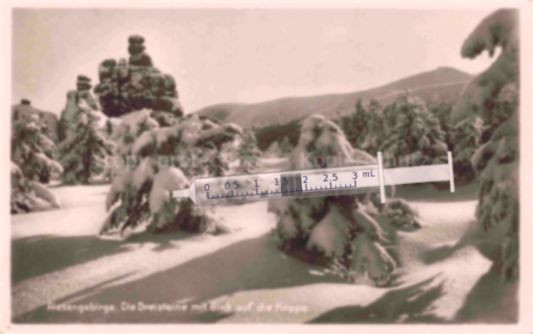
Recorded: 1.5; mL
